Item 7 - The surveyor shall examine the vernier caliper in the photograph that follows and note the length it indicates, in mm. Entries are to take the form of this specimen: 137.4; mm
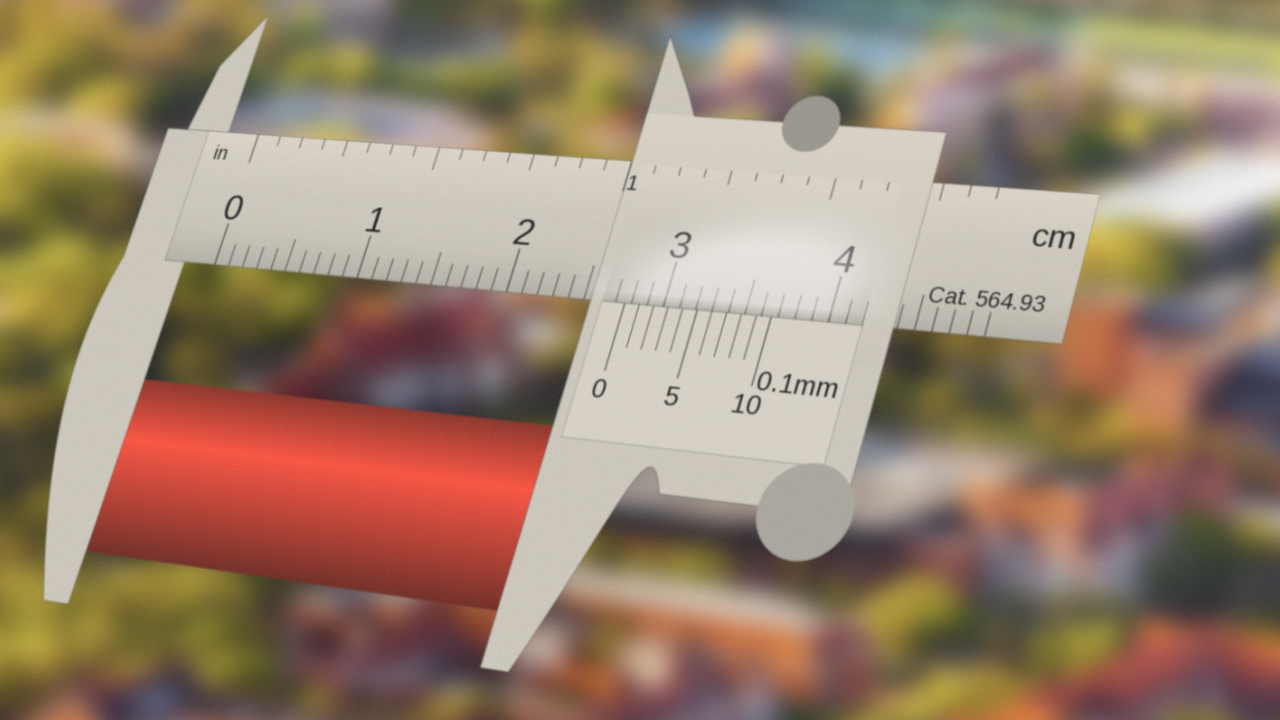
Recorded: 27.6; mm
